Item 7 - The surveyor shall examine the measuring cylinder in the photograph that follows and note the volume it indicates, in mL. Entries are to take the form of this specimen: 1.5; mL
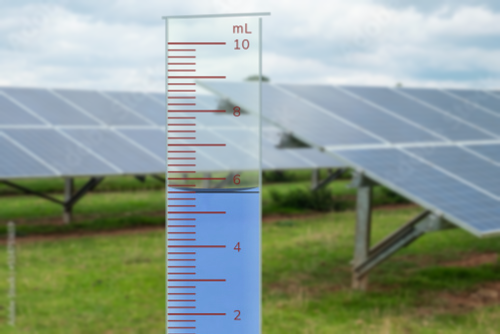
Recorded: 5.6; mL
